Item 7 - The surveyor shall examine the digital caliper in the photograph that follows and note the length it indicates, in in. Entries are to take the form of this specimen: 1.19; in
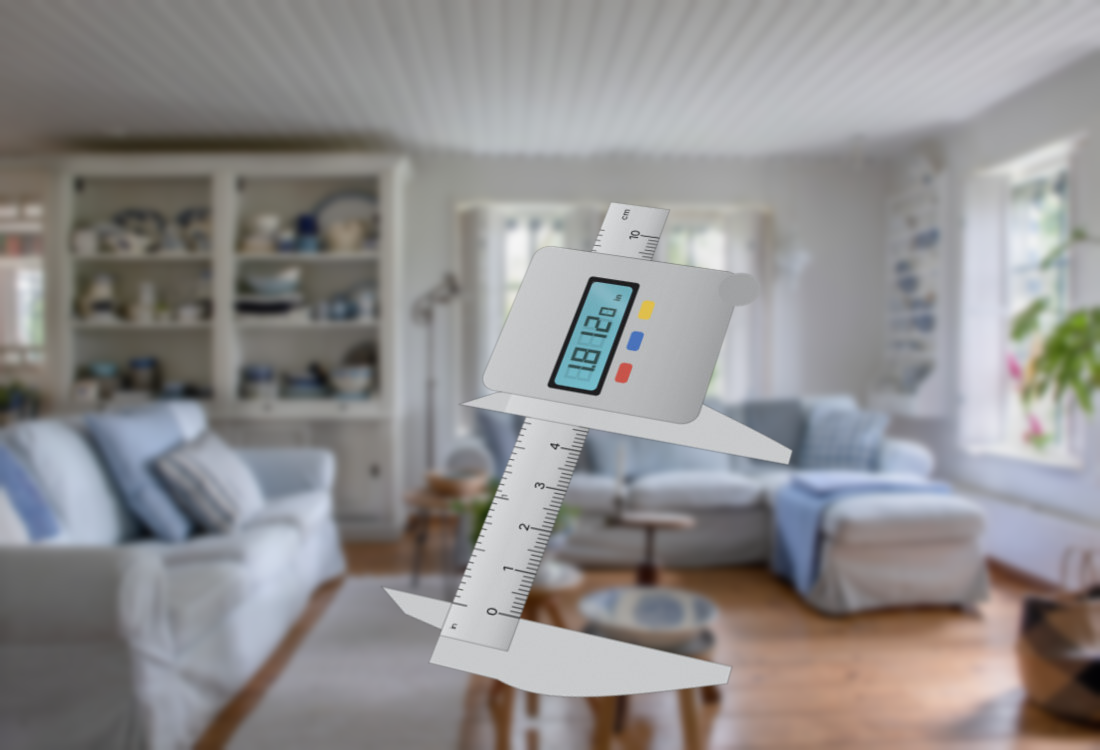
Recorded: 1.8120; in
